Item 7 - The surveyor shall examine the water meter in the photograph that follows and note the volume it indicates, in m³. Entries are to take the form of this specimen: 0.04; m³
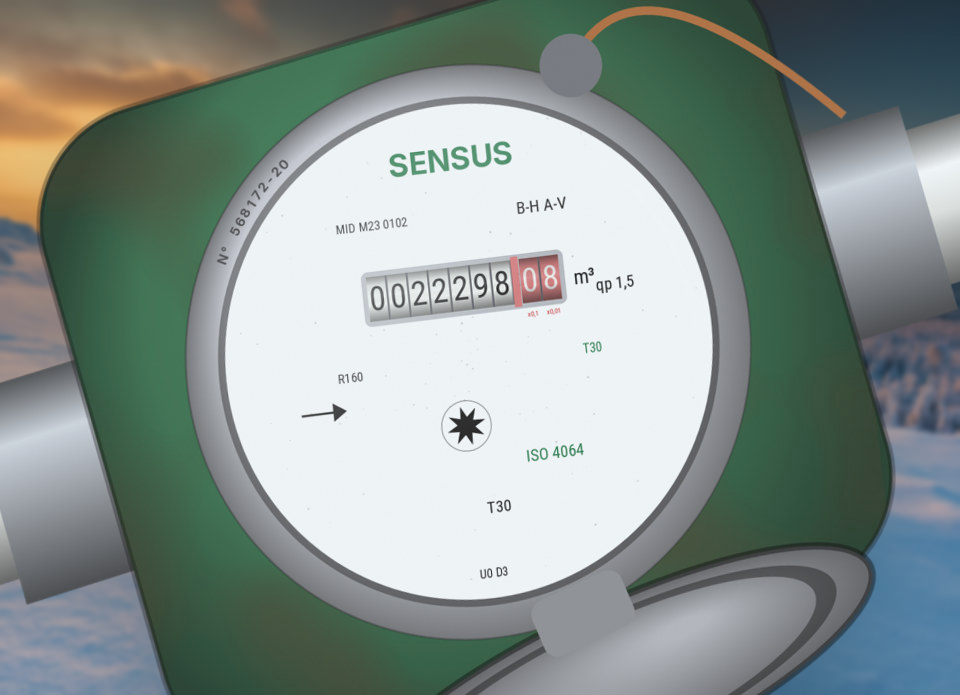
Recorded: 22298.08; m³
